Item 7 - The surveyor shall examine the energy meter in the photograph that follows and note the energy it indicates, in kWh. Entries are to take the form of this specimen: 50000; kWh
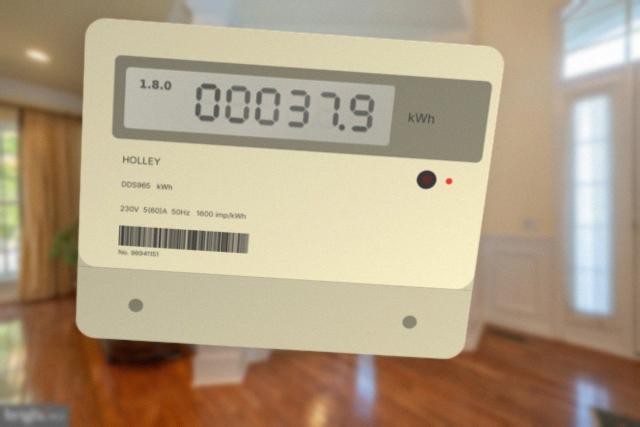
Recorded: 37.9; kWh
